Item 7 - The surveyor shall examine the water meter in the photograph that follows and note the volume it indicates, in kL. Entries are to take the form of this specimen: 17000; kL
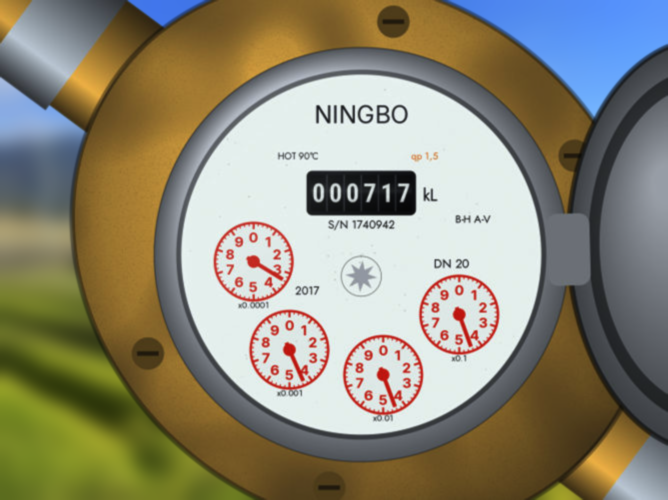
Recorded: 717.4443; kL
